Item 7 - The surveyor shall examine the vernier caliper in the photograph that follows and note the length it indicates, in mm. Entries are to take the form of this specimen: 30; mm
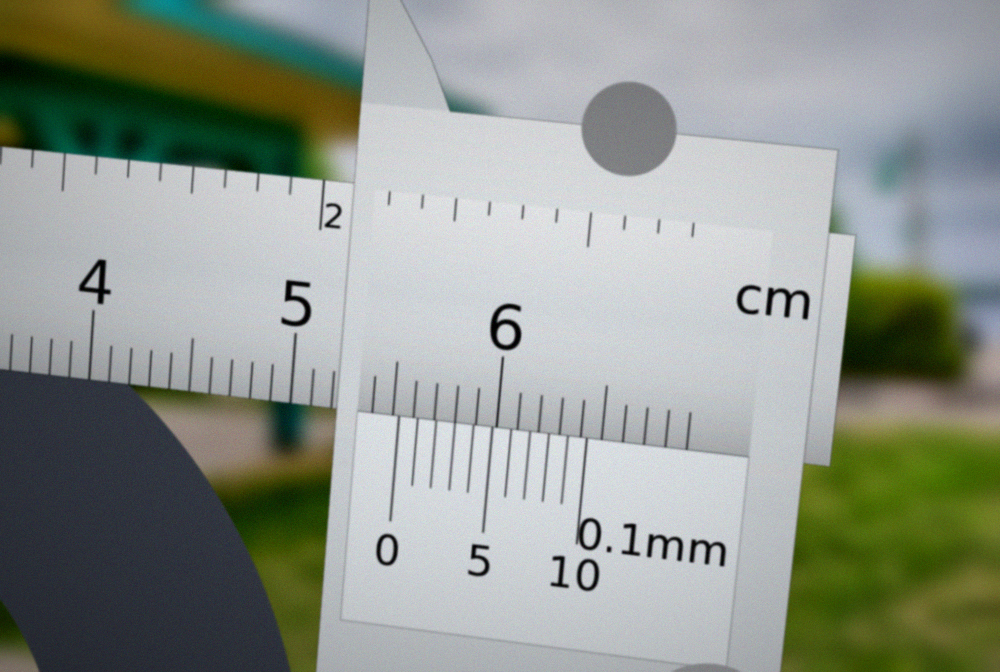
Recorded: 55.3; mm
